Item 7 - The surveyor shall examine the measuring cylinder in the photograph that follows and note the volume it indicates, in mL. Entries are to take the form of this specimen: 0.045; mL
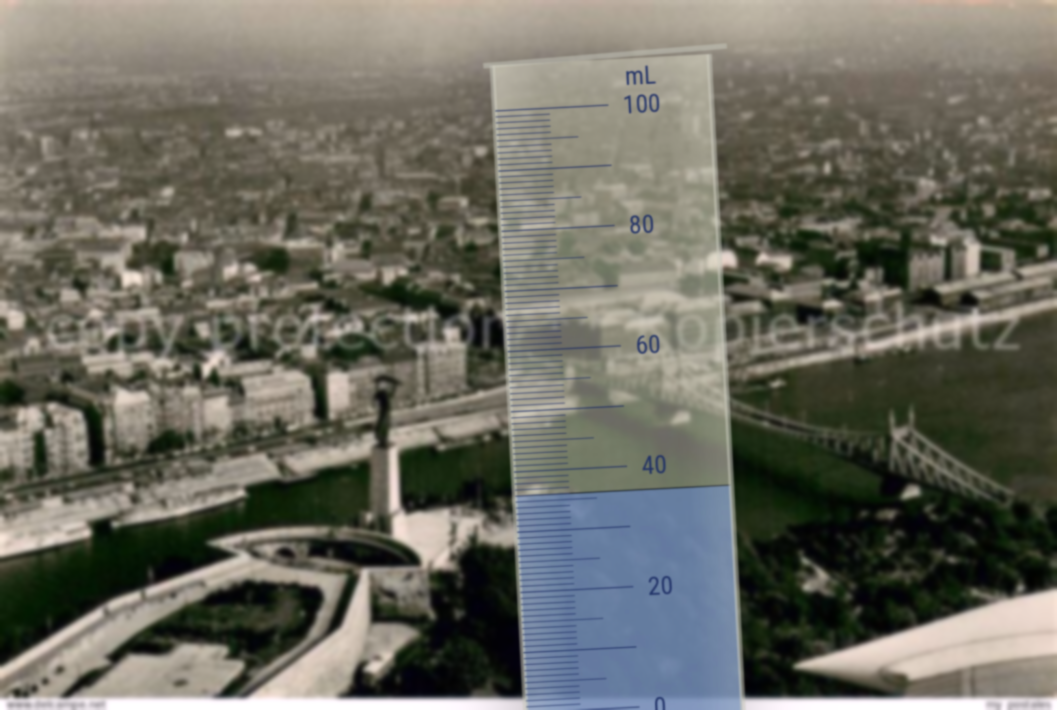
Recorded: 36; mL
